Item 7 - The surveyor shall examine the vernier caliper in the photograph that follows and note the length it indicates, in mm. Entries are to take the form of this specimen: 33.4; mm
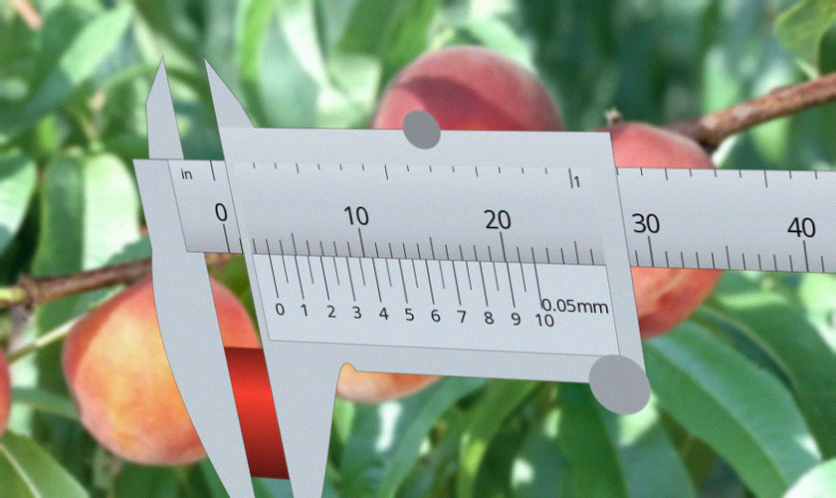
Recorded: 3.0; mm
